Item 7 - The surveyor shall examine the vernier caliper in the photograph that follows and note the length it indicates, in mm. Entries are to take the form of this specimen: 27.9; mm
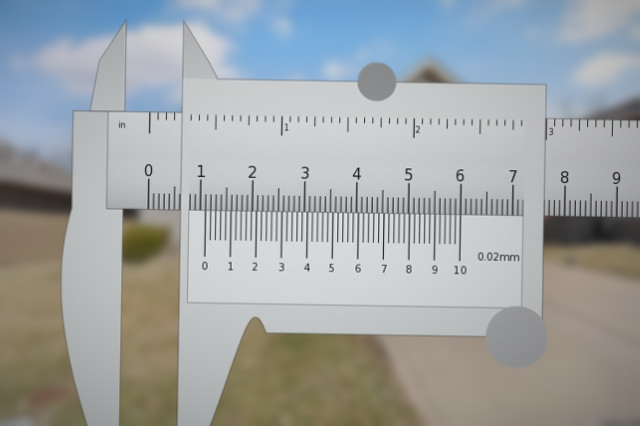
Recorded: 11.0; mm
